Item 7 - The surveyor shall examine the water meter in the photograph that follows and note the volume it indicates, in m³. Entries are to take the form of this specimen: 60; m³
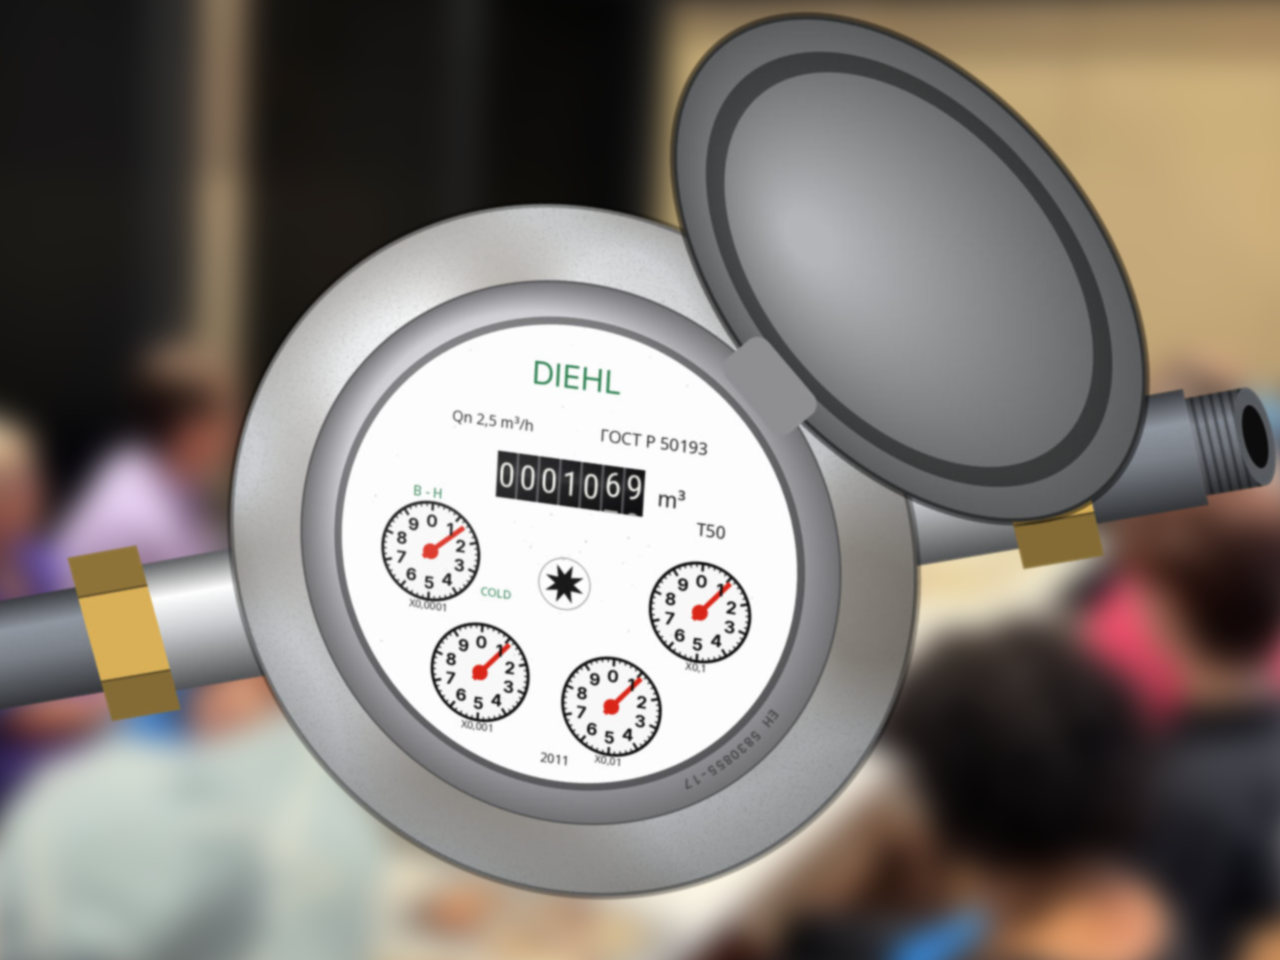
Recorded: 1069.1111; m³
